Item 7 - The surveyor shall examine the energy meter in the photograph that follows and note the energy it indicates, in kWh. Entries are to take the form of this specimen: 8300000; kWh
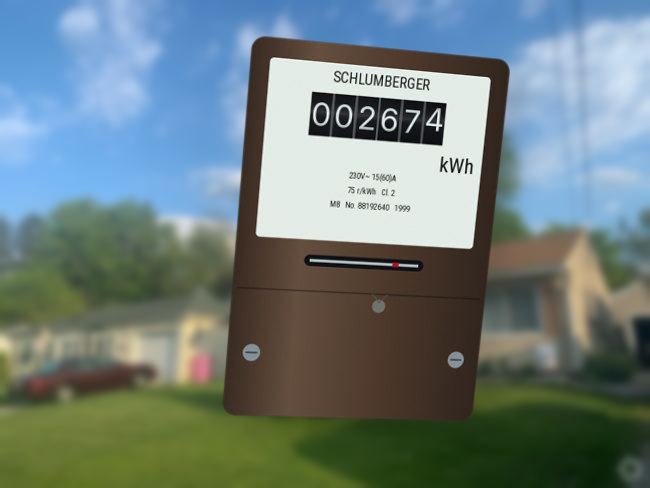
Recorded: 2674; kWh
